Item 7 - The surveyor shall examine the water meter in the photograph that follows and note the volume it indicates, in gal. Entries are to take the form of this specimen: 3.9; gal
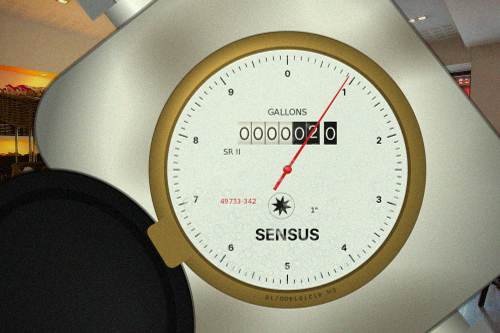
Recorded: 20.9; gal
